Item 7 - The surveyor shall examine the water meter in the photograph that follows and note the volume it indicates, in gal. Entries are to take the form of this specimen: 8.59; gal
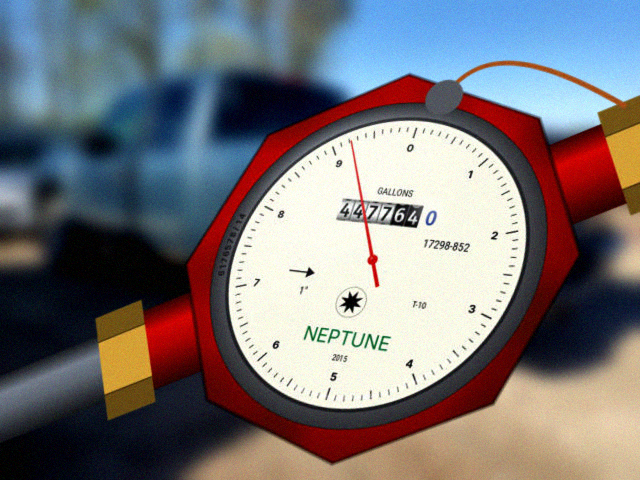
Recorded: 4477639.2; gal
